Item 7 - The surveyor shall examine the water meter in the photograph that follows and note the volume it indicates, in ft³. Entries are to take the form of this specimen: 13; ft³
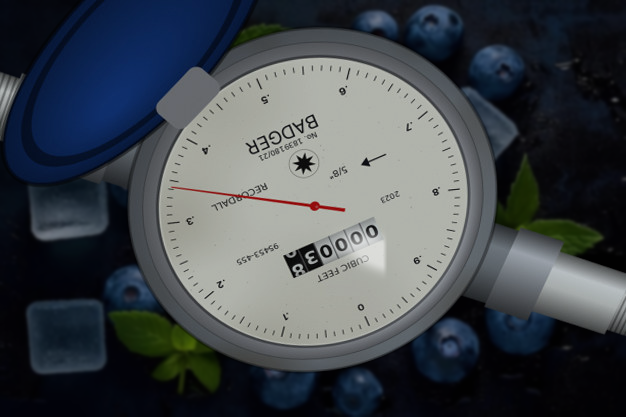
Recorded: 38.34; ft³
